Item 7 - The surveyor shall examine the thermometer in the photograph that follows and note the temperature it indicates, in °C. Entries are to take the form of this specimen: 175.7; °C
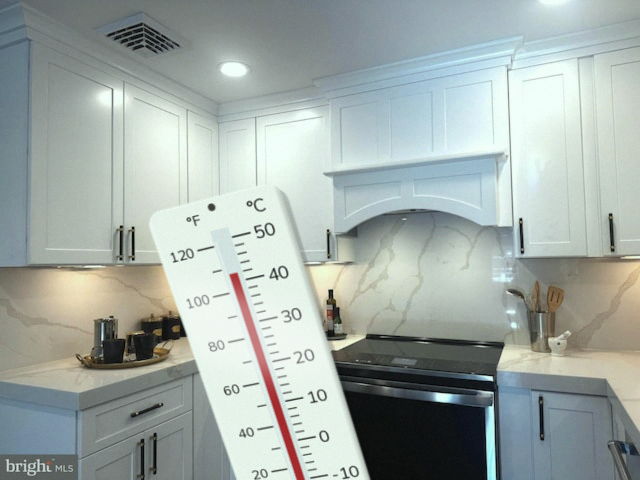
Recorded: 42; °C
